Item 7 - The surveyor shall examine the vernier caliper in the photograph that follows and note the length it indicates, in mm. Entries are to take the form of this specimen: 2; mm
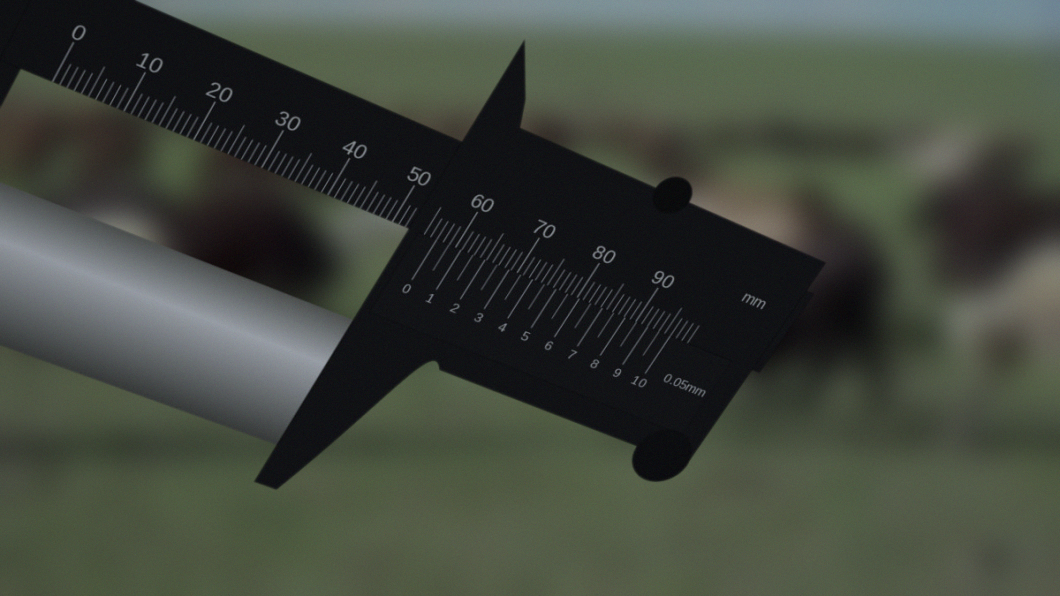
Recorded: 57.0; mm
